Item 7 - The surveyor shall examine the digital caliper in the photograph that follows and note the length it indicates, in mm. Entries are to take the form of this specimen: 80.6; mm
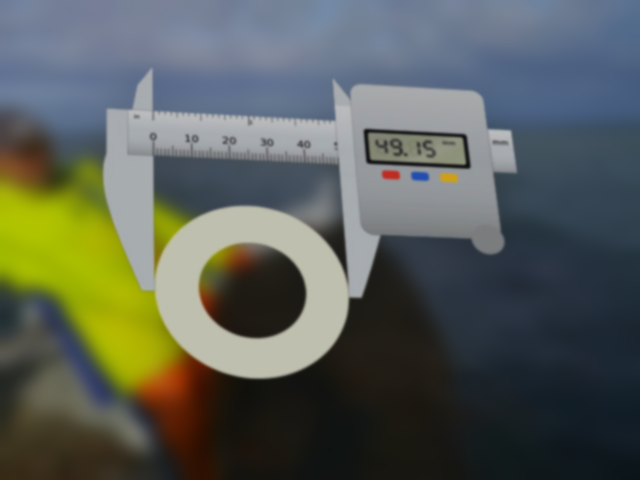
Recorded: 49.15; mm
